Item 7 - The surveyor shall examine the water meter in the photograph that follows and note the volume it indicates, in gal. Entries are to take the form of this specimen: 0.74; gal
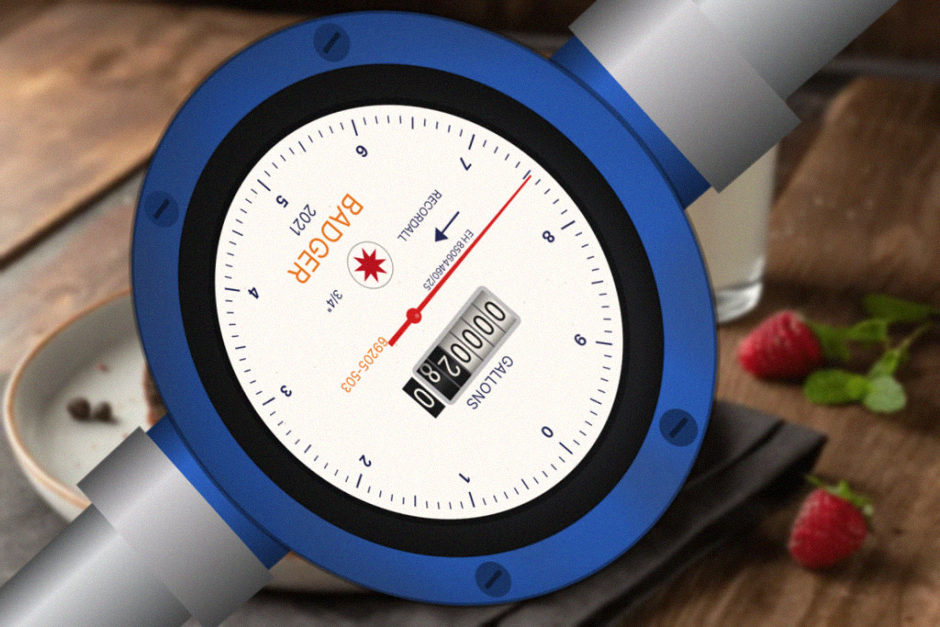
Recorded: 277.5; gal
